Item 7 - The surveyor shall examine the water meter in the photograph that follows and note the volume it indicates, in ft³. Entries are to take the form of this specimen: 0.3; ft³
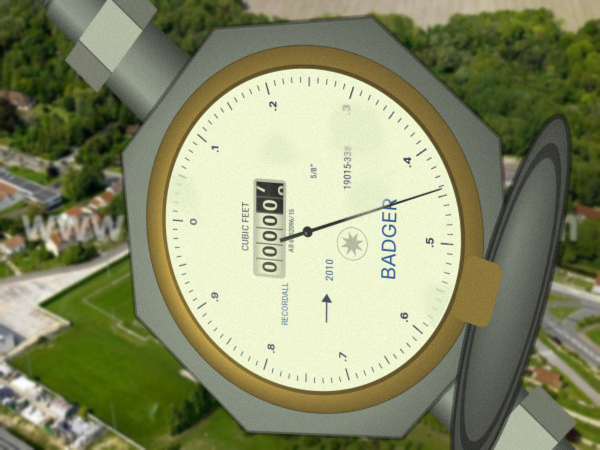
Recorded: 7.44; ft³
